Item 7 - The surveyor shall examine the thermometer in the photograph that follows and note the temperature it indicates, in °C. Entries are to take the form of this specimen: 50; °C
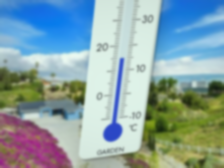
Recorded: 15; °C
